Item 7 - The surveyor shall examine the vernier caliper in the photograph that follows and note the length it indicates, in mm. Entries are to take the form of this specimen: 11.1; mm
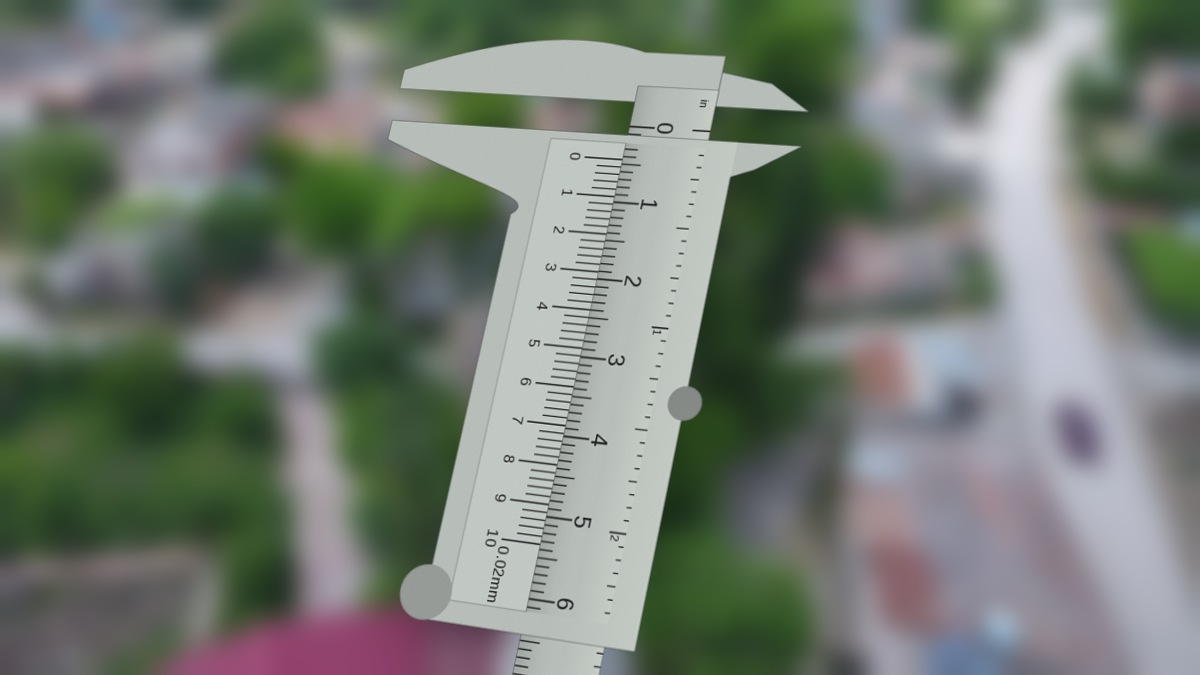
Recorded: 4.4; mm
